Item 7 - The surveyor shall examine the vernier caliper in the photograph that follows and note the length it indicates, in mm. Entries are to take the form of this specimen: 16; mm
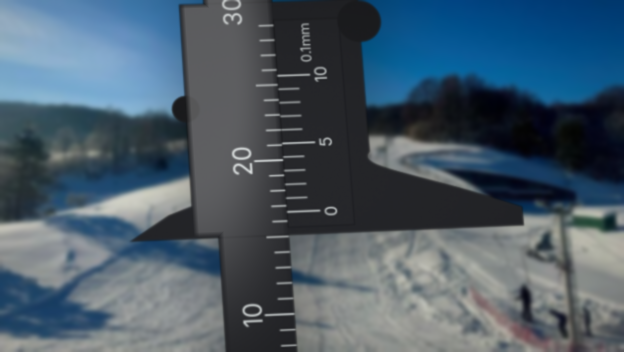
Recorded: 16.6; mm
